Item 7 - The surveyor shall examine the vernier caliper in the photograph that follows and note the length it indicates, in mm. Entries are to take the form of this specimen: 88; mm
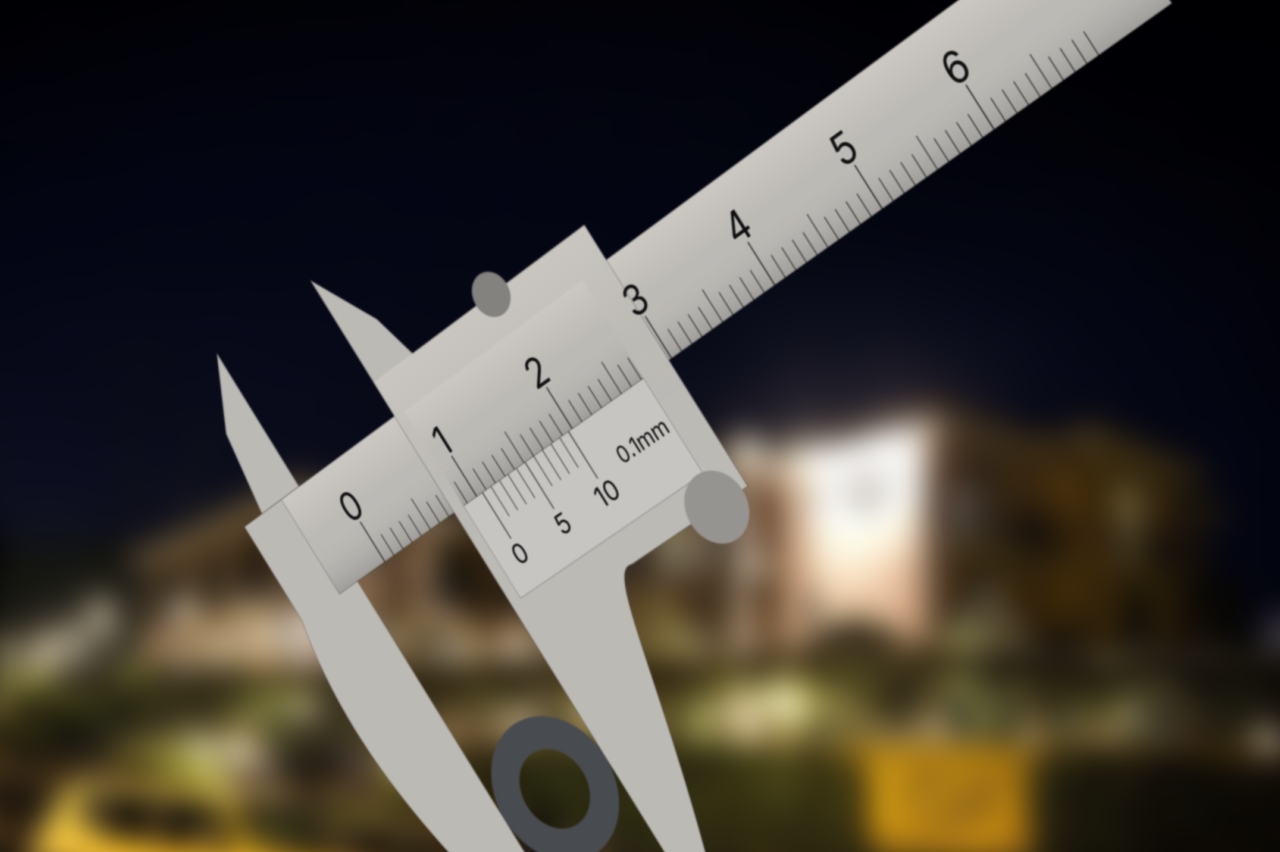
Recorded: 10.6; mm
